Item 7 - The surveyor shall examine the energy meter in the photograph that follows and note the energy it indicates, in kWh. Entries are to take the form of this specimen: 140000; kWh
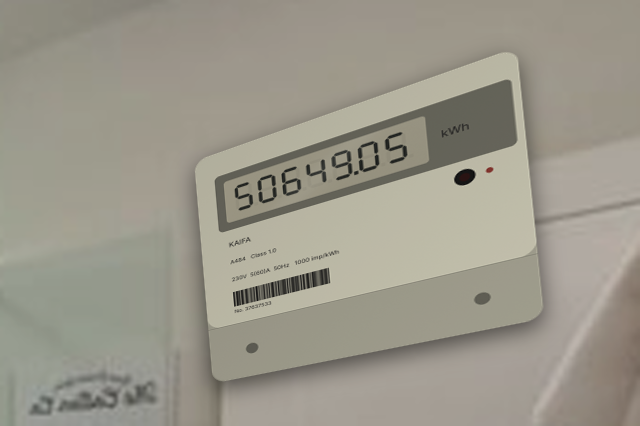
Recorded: 50649.05; kWh
